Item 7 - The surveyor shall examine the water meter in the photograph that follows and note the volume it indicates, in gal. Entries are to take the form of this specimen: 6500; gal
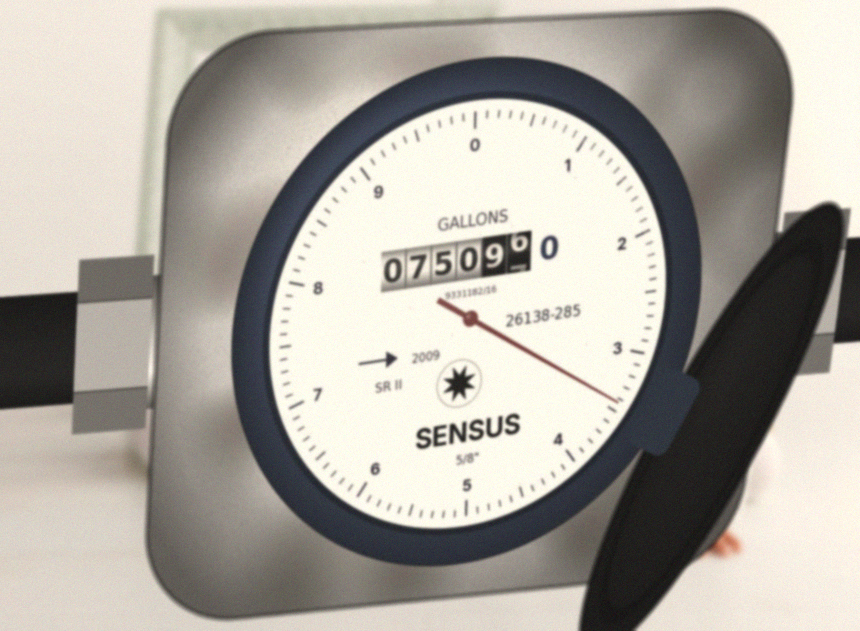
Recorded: 750963.4; gal
